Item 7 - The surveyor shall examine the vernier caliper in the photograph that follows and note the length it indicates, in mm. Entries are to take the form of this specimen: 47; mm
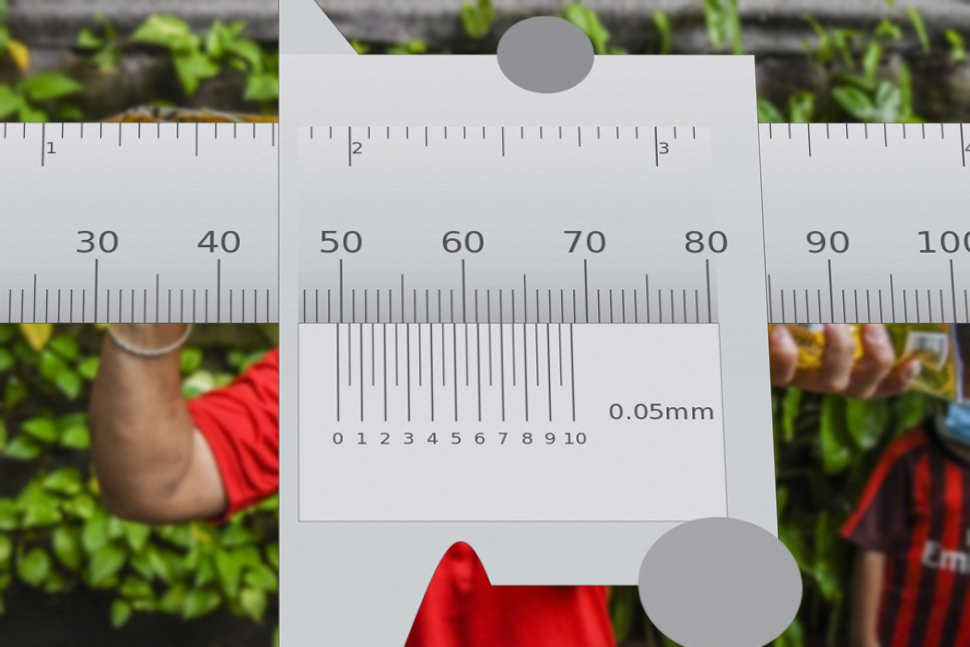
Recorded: 49.7; mm
